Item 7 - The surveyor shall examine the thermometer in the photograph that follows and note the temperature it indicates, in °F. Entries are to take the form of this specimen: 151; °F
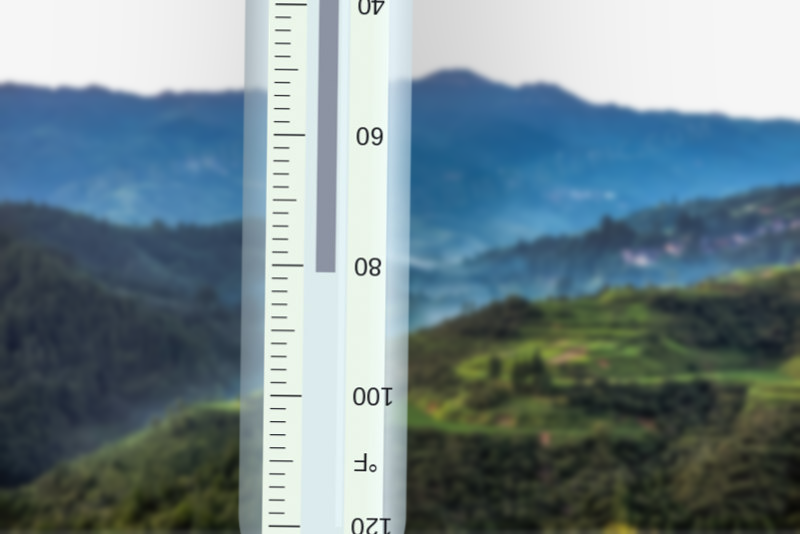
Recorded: 81; °F
